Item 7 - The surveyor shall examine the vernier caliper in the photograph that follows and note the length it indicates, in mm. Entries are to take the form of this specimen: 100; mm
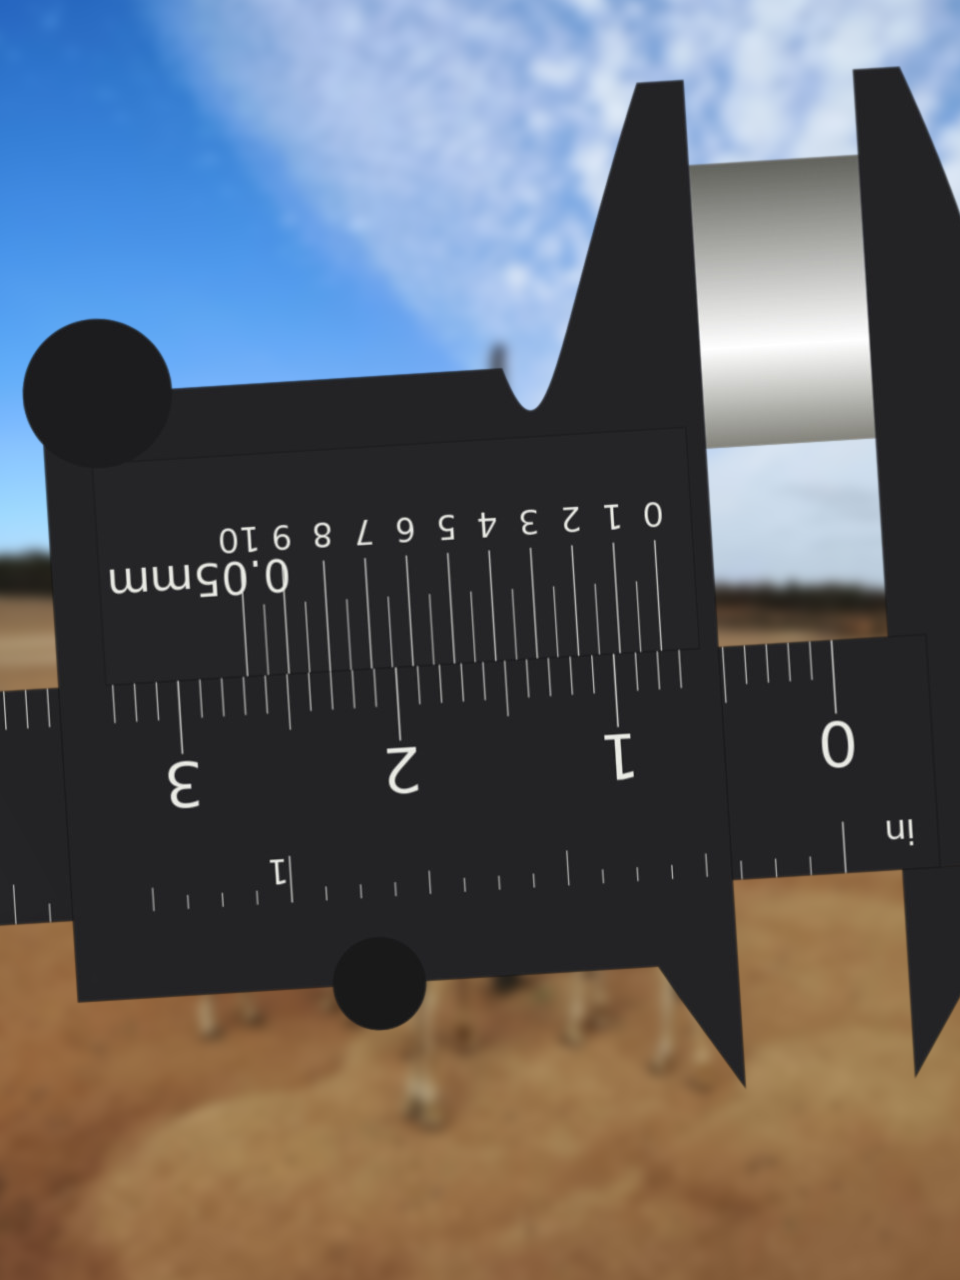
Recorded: 7.8; mm
